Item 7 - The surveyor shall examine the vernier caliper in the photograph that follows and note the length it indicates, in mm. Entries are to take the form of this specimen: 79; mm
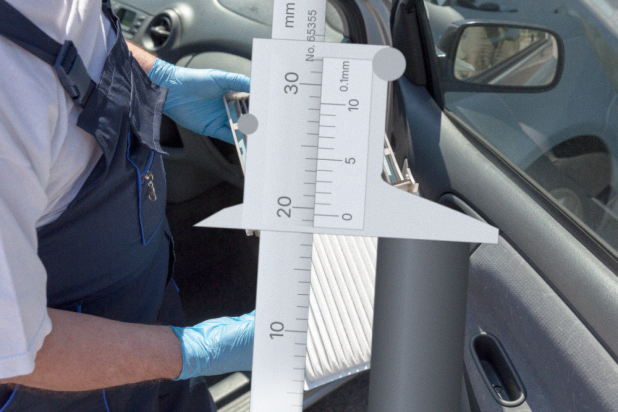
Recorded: 19.5; mm
